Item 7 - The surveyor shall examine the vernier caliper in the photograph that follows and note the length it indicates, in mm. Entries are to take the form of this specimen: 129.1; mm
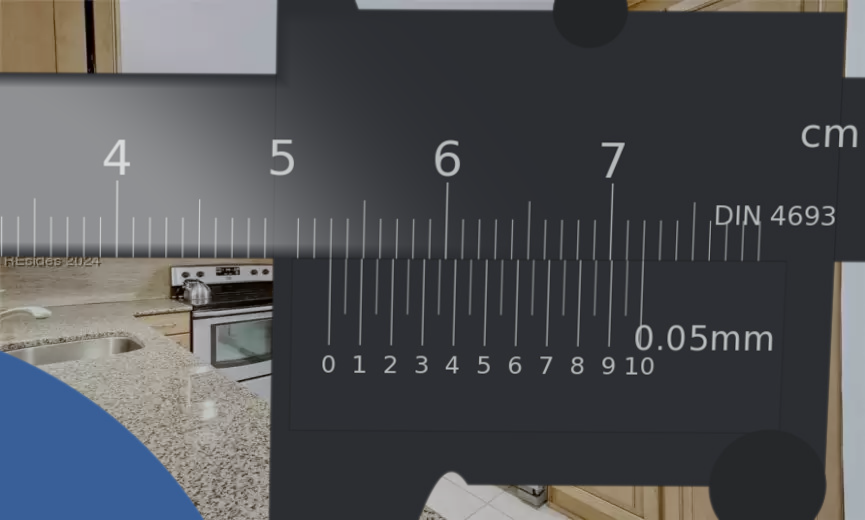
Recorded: 53.0; mm
